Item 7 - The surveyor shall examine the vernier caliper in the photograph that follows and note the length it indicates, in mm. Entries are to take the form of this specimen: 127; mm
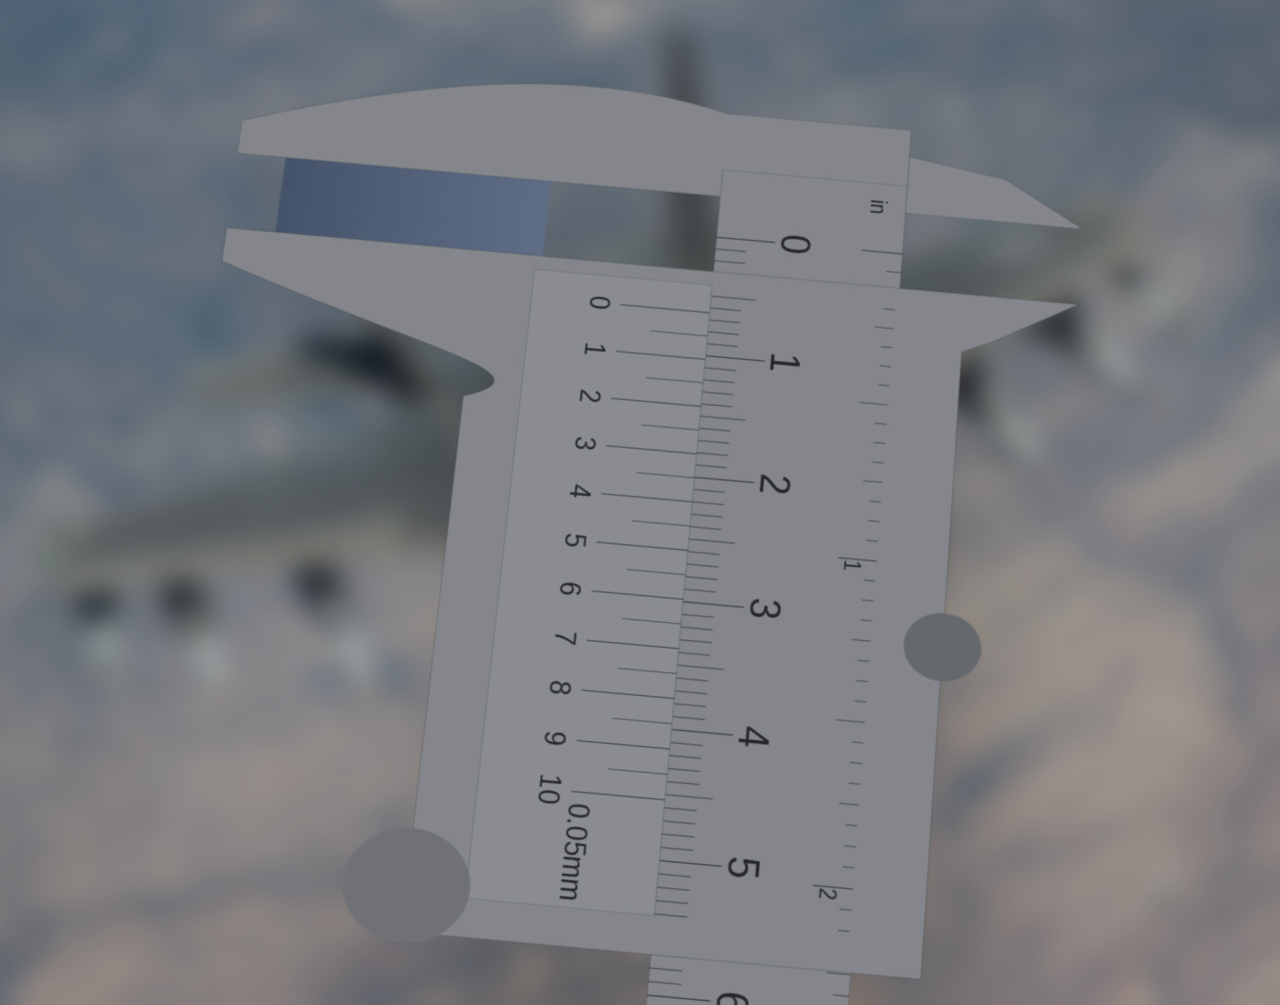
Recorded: 6.4; mm
